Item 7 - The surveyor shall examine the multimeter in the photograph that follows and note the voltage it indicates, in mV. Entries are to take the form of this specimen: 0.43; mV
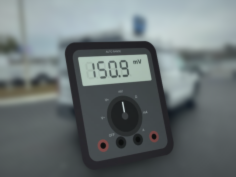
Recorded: 150.9; mV
